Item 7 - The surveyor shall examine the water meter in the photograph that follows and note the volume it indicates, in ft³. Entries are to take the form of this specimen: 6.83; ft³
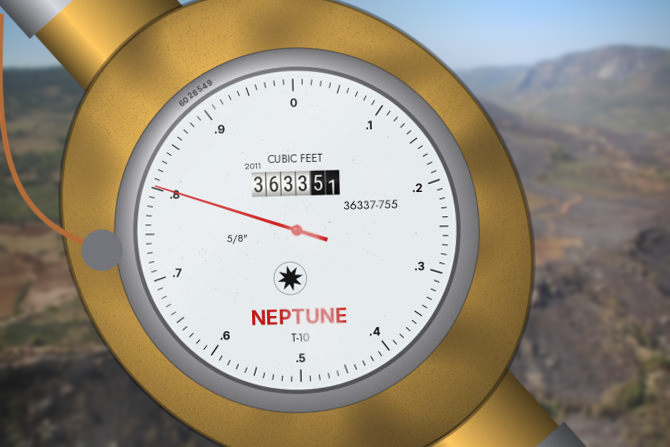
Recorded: 363350.80; ft³
